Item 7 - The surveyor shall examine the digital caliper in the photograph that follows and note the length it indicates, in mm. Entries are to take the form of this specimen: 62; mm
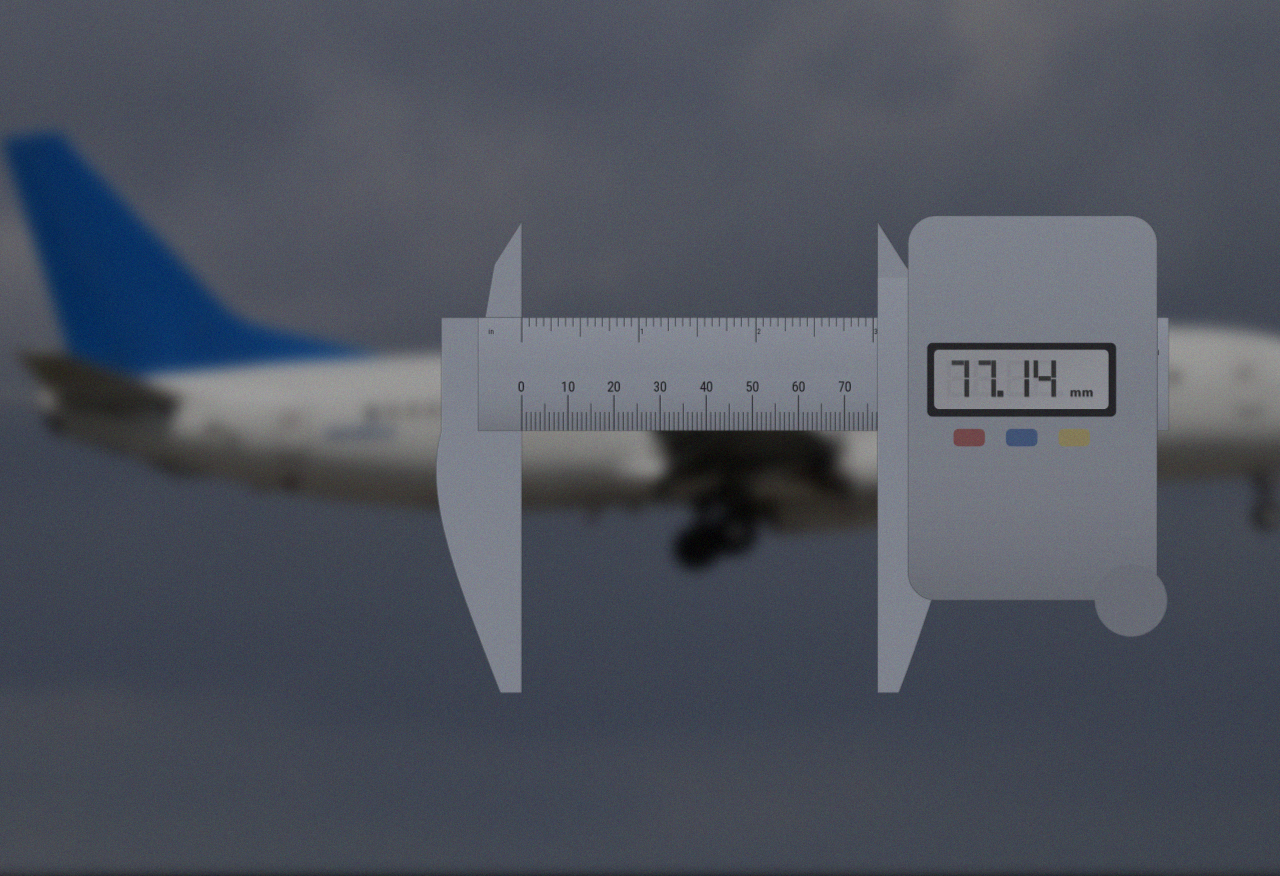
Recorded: 77.14; mm
